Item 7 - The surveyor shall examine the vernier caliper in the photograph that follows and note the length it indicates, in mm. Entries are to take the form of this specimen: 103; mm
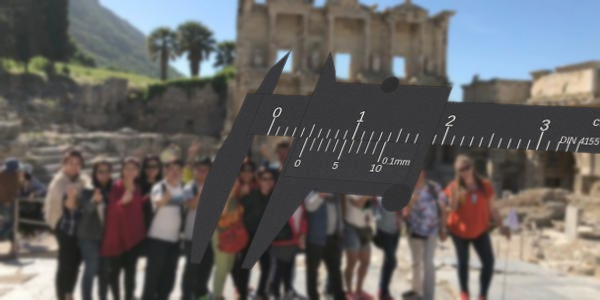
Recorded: 4.8; mm
